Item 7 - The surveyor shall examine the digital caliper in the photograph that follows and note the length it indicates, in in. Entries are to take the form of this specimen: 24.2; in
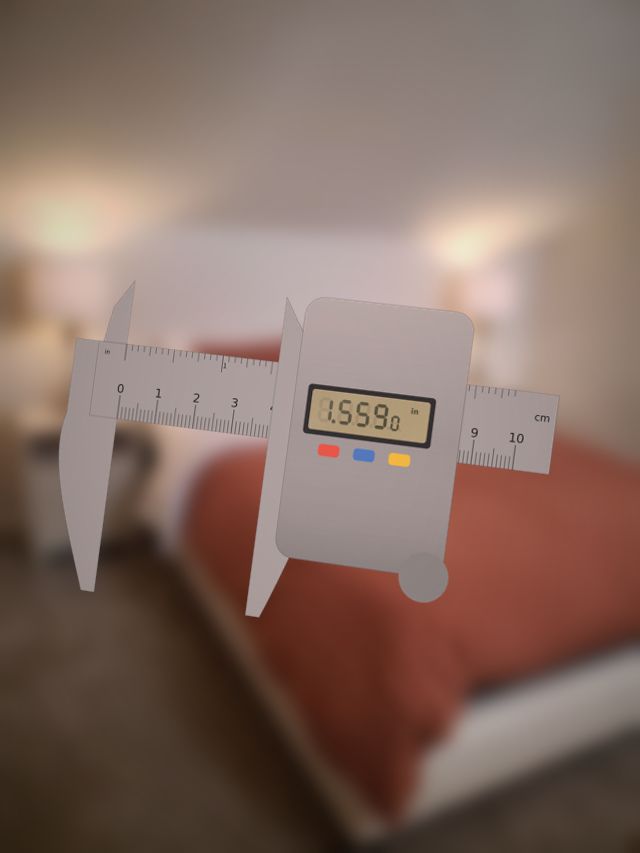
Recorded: 1.5590; in
